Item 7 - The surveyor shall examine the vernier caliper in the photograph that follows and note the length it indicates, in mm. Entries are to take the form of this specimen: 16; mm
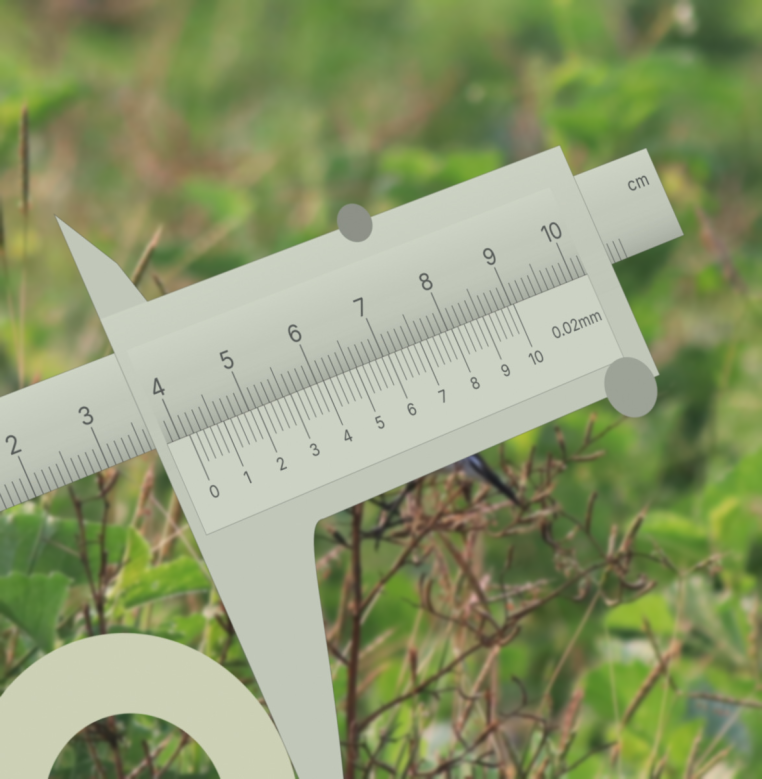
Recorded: 41.4; mm
